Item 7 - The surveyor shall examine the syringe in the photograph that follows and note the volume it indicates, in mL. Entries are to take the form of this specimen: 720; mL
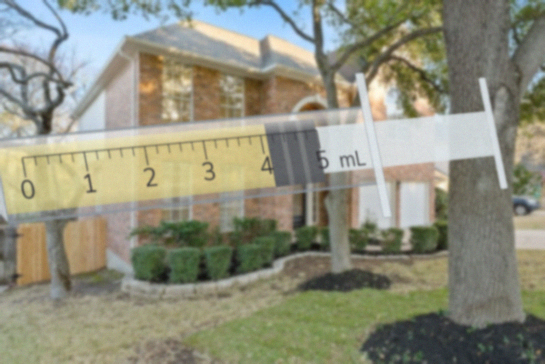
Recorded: 4.1; mL
